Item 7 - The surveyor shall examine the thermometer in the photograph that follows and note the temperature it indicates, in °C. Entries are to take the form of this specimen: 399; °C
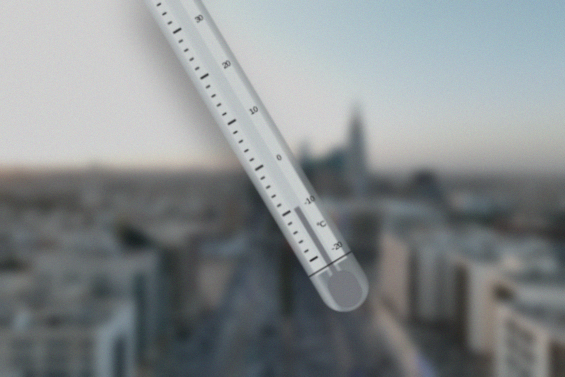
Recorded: -10; °C
